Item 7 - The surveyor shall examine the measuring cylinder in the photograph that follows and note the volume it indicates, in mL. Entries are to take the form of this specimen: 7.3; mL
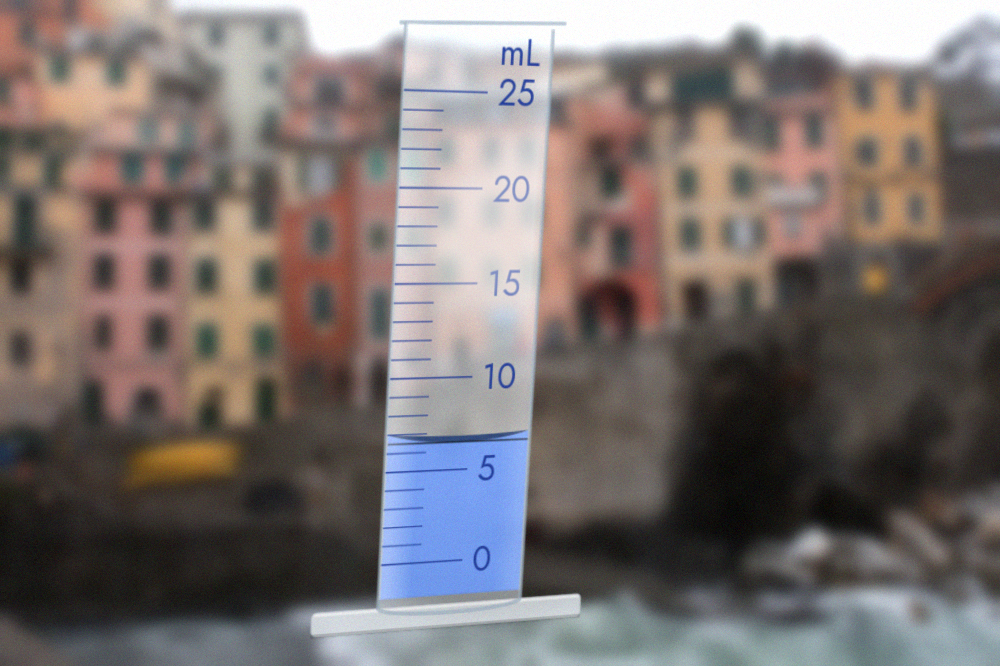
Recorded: 6.5; mL
